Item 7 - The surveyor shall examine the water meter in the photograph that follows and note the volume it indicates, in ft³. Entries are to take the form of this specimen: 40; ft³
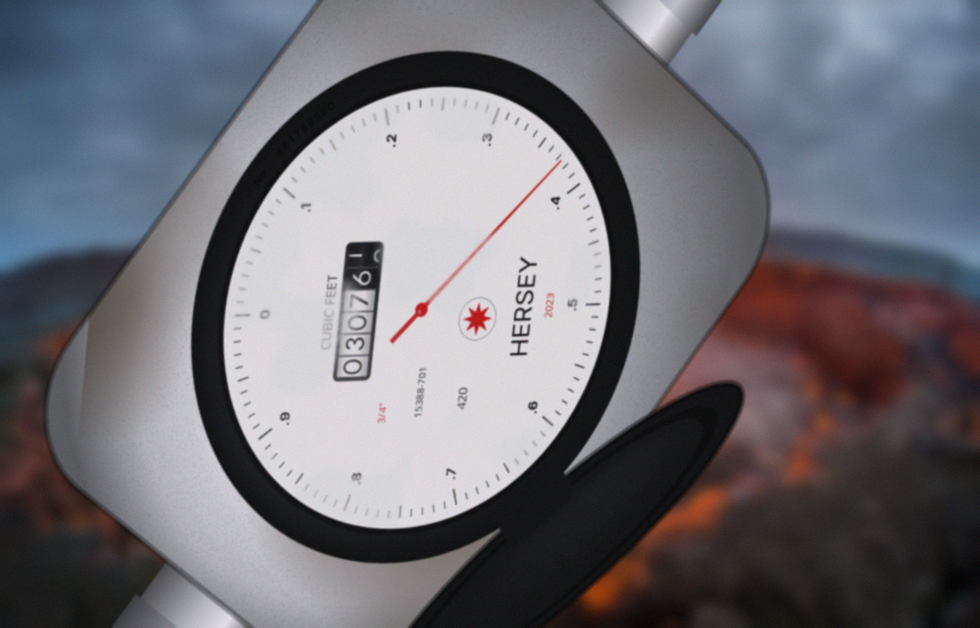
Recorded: 30761.37; ft³
